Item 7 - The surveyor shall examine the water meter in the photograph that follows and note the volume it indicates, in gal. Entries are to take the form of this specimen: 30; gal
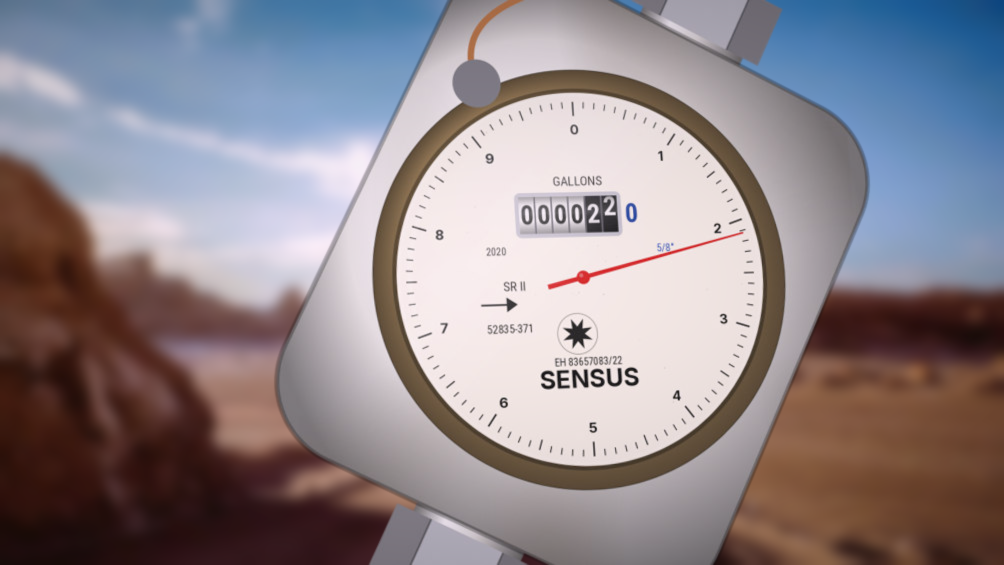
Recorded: 222.1; gal
